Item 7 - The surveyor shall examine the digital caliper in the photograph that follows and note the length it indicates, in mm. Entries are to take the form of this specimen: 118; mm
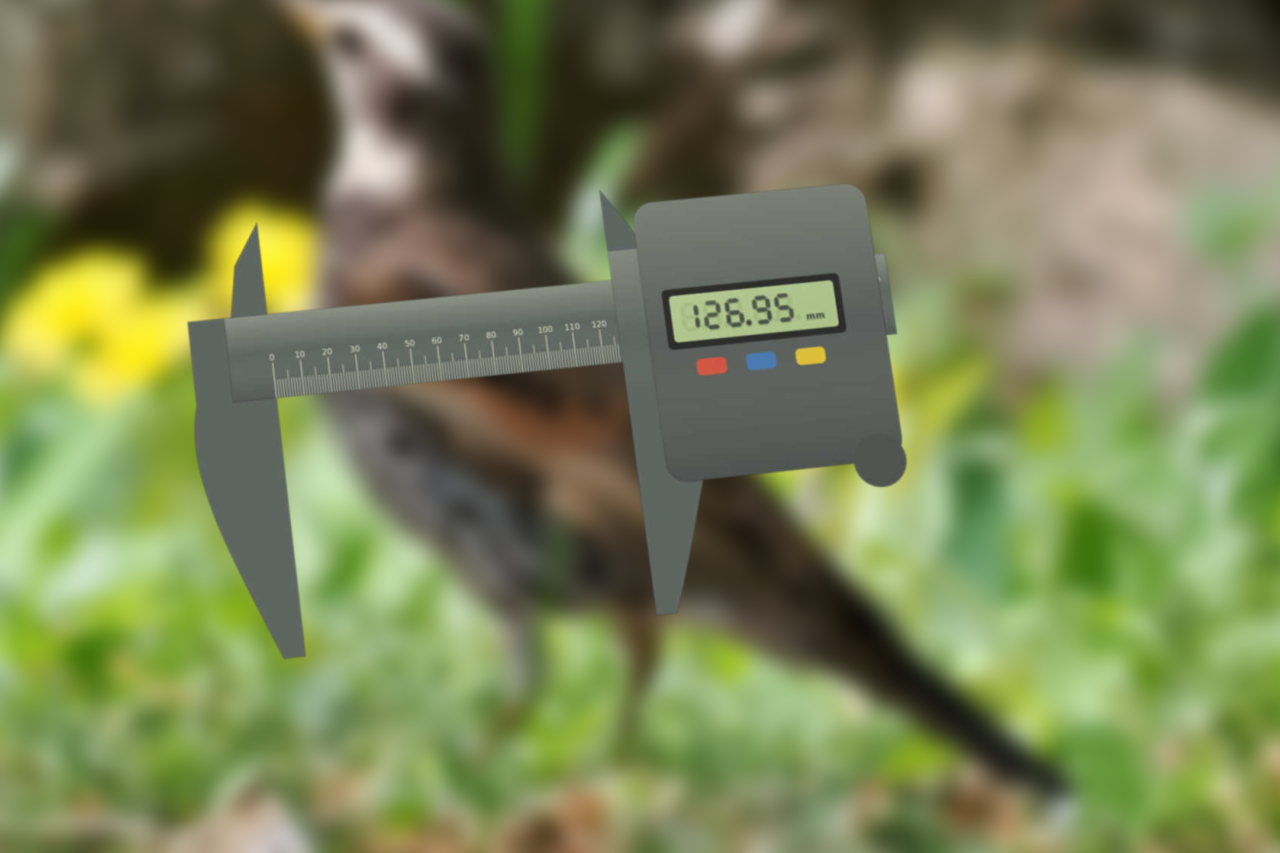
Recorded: 126.95; mm
